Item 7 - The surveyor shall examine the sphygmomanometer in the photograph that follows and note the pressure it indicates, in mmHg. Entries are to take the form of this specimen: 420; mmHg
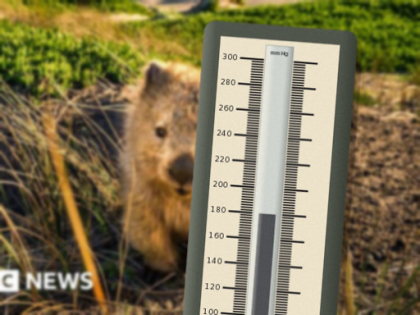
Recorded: 180; mmHg
